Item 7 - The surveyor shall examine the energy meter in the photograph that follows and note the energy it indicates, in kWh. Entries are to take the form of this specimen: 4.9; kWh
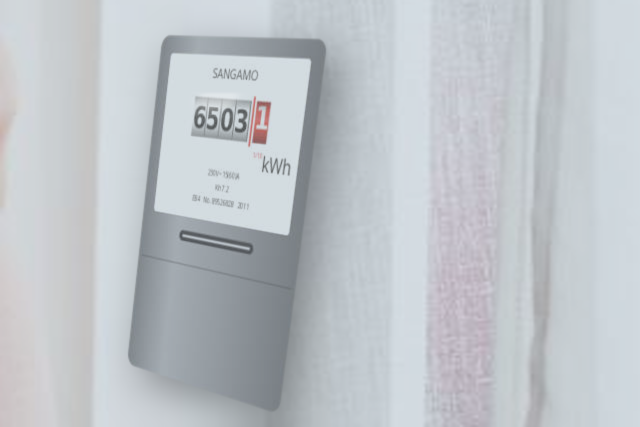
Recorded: 6503.1; kWh
